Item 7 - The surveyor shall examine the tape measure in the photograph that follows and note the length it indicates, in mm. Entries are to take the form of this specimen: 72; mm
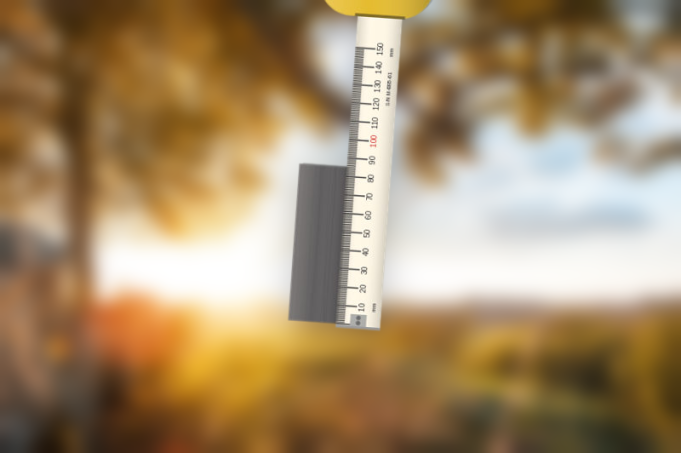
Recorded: 85; mm
